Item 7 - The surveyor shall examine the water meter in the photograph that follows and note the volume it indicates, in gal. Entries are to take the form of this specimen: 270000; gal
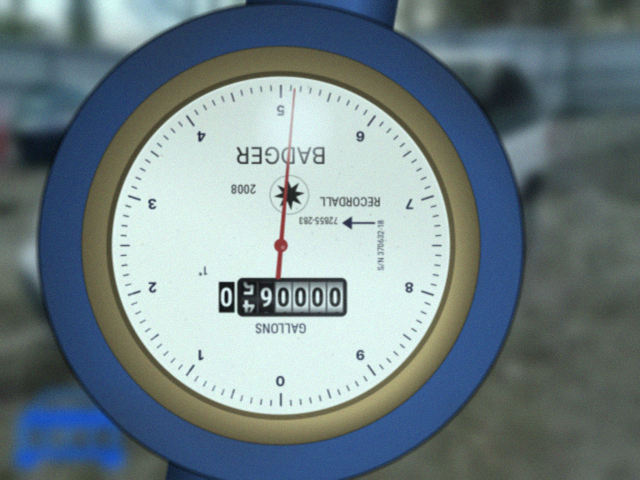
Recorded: 645.1; gal
